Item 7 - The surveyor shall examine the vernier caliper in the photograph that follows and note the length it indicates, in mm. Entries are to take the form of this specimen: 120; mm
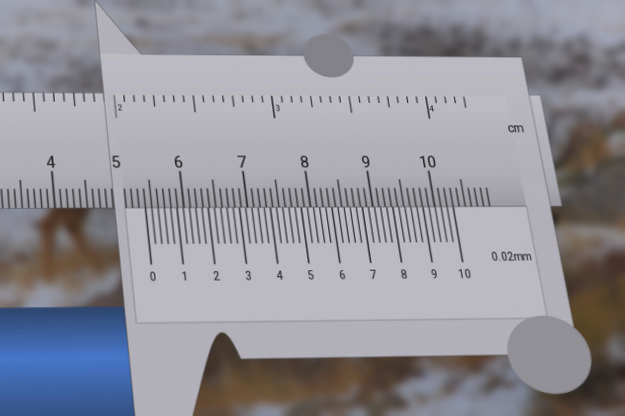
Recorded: 54.0; mm
